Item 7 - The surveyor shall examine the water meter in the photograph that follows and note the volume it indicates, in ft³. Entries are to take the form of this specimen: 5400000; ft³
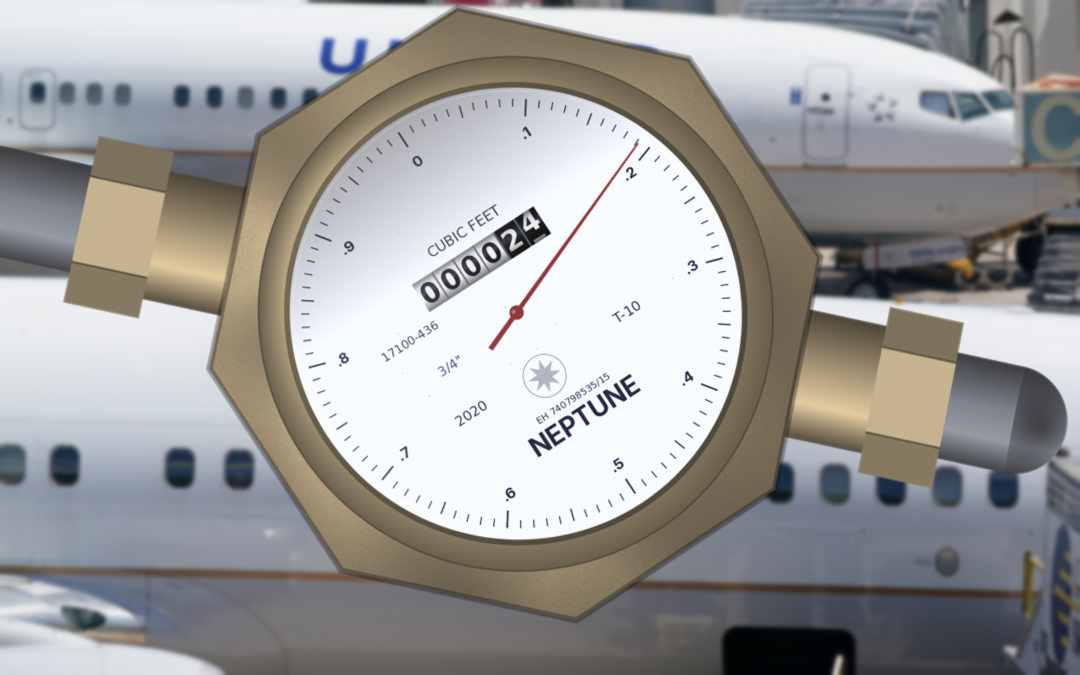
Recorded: 24.19; ft³
